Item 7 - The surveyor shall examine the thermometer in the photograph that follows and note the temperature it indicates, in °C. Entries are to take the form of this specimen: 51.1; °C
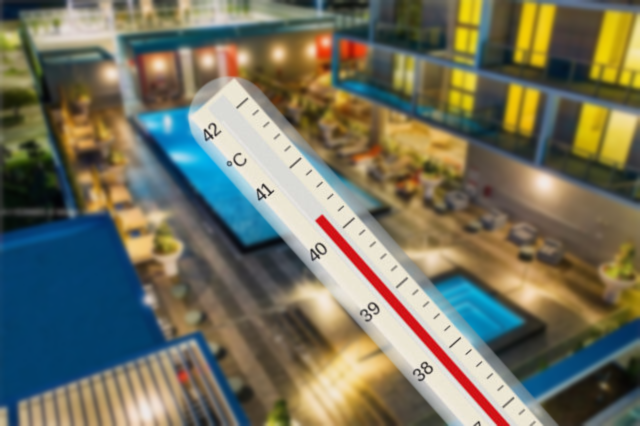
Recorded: 40.3; °C
